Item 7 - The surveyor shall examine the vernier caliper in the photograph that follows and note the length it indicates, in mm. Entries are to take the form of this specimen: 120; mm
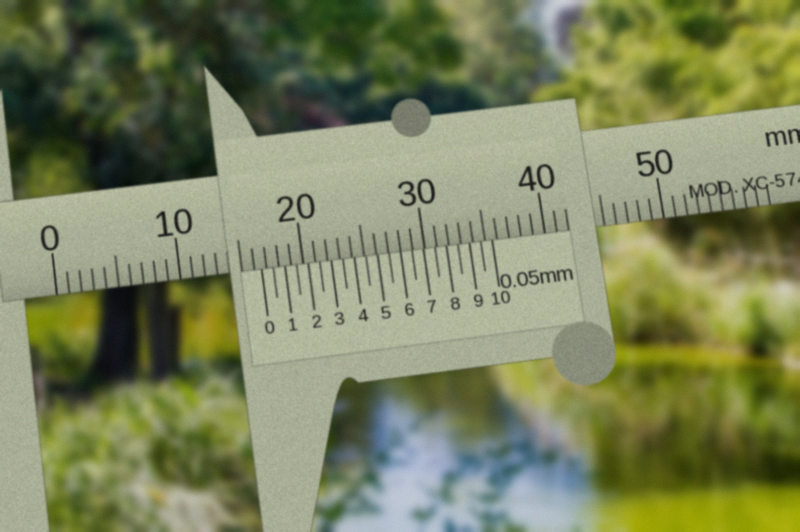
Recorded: 16.6; mm
